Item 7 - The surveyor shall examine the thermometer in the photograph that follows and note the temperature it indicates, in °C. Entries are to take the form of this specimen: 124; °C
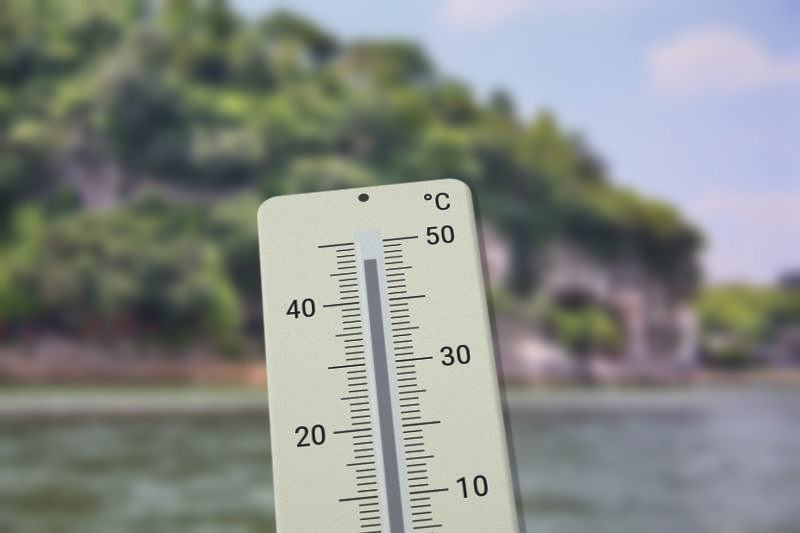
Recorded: 47; °C
